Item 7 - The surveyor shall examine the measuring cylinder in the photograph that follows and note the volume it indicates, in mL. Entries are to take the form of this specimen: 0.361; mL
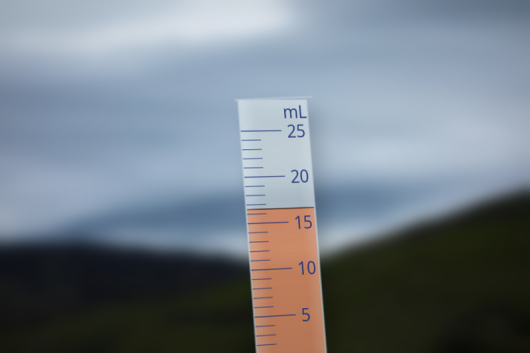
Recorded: 16.5; mL
